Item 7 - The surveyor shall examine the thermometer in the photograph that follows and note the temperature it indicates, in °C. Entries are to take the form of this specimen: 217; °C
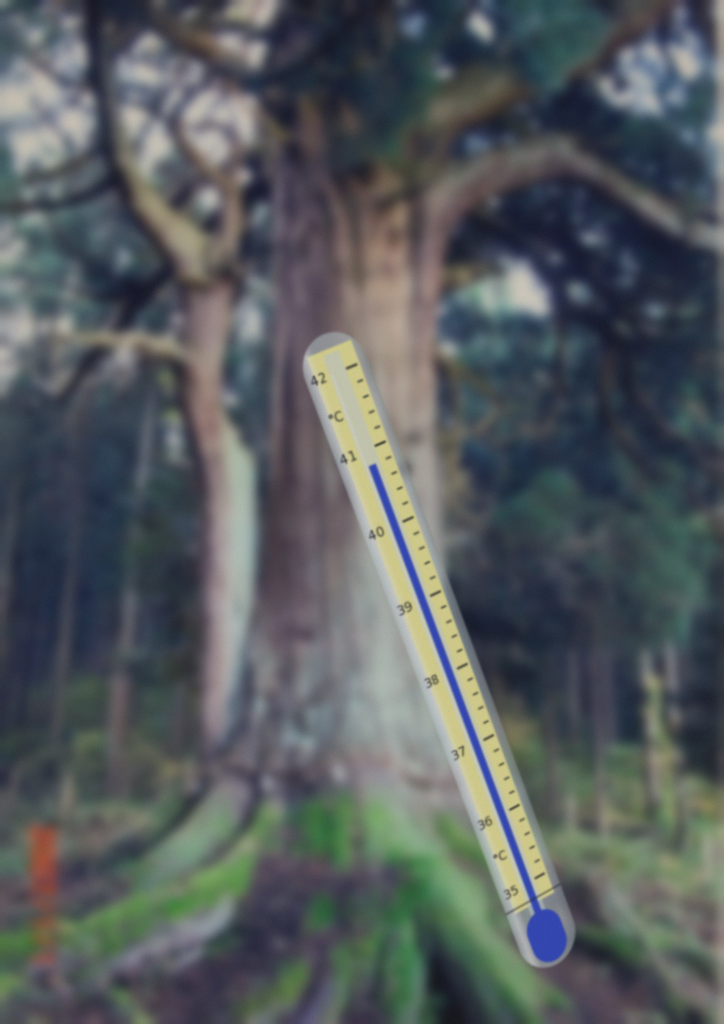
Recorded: 40.8; °C
